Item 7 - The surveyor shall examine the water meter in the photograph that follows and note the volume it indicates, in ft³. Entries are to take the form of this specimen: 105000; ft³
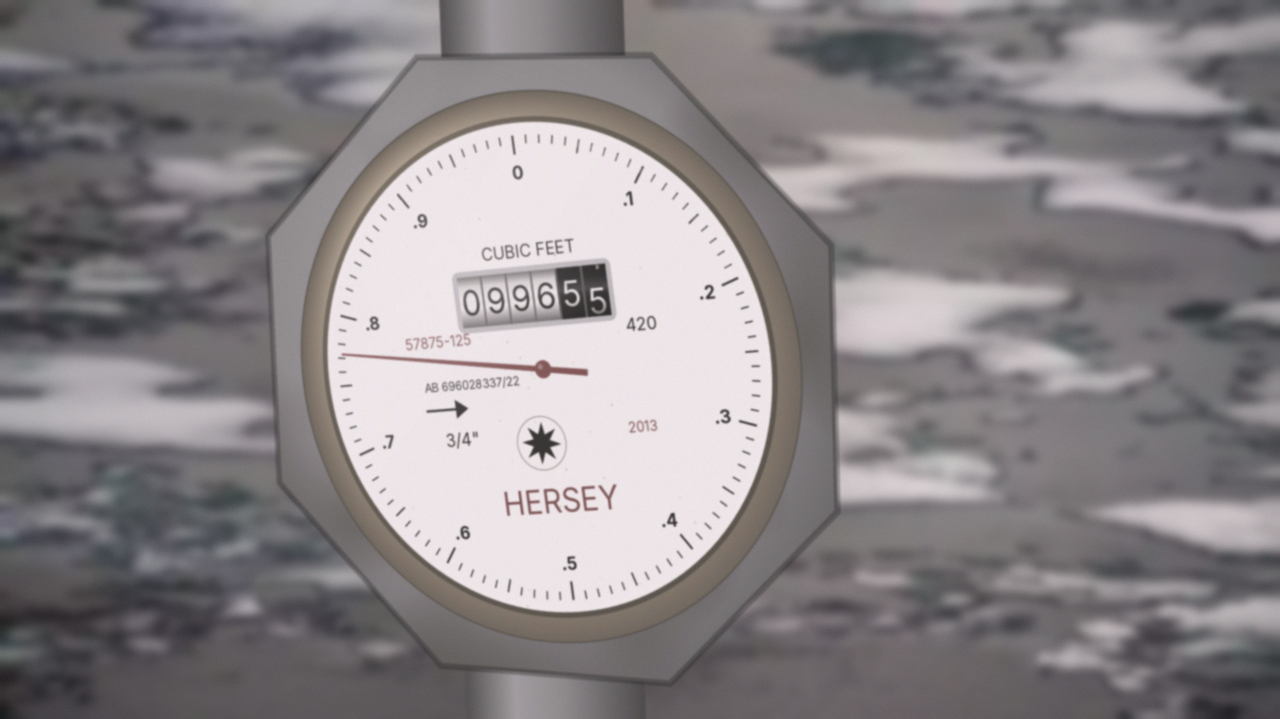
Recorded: 99654.77; ft³
